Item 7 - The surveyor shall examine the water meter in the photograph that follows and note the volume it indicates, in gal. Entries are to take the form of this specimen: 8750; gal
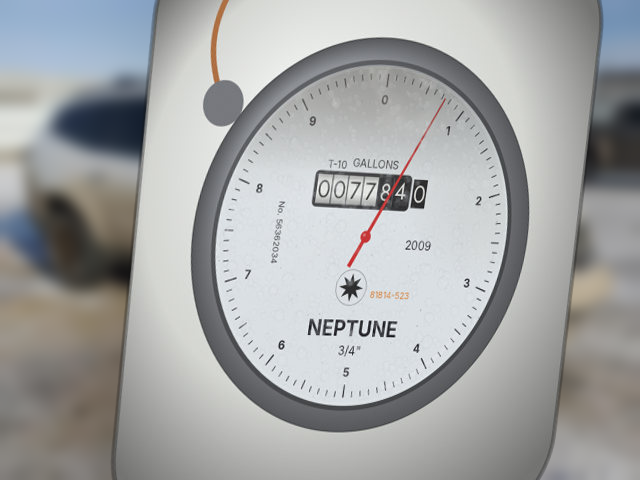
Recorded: 77840.7; gal
